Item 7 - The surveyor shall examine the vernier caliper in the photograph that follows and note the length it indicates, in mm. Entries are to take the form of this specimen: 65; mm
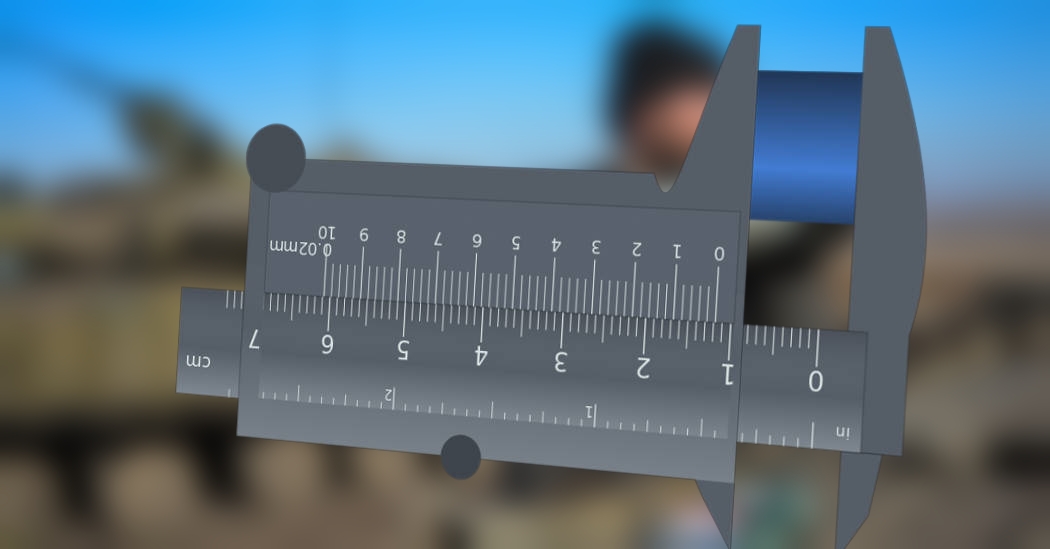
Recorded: 11.8; mm
